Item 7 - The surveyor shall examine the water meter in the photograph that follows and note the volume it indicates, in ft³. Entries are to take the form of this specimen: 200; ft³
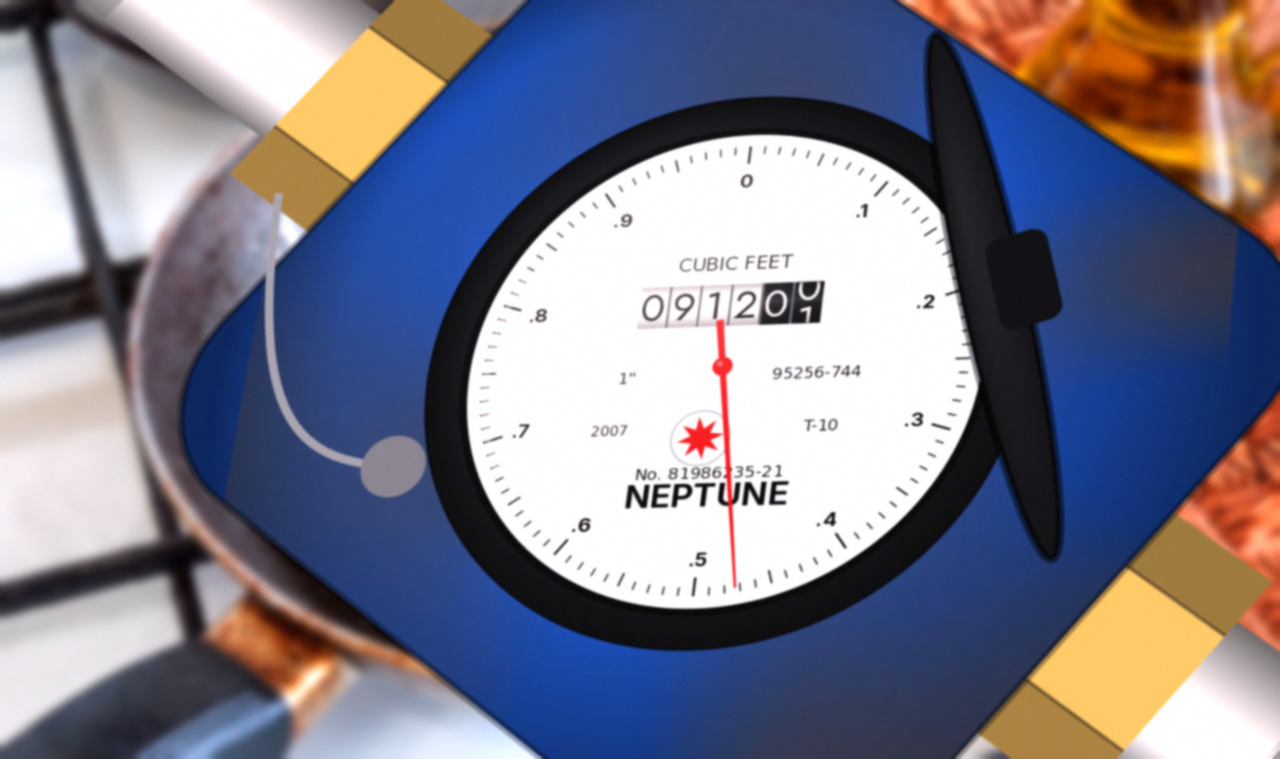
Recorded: 91200.47; ft³
